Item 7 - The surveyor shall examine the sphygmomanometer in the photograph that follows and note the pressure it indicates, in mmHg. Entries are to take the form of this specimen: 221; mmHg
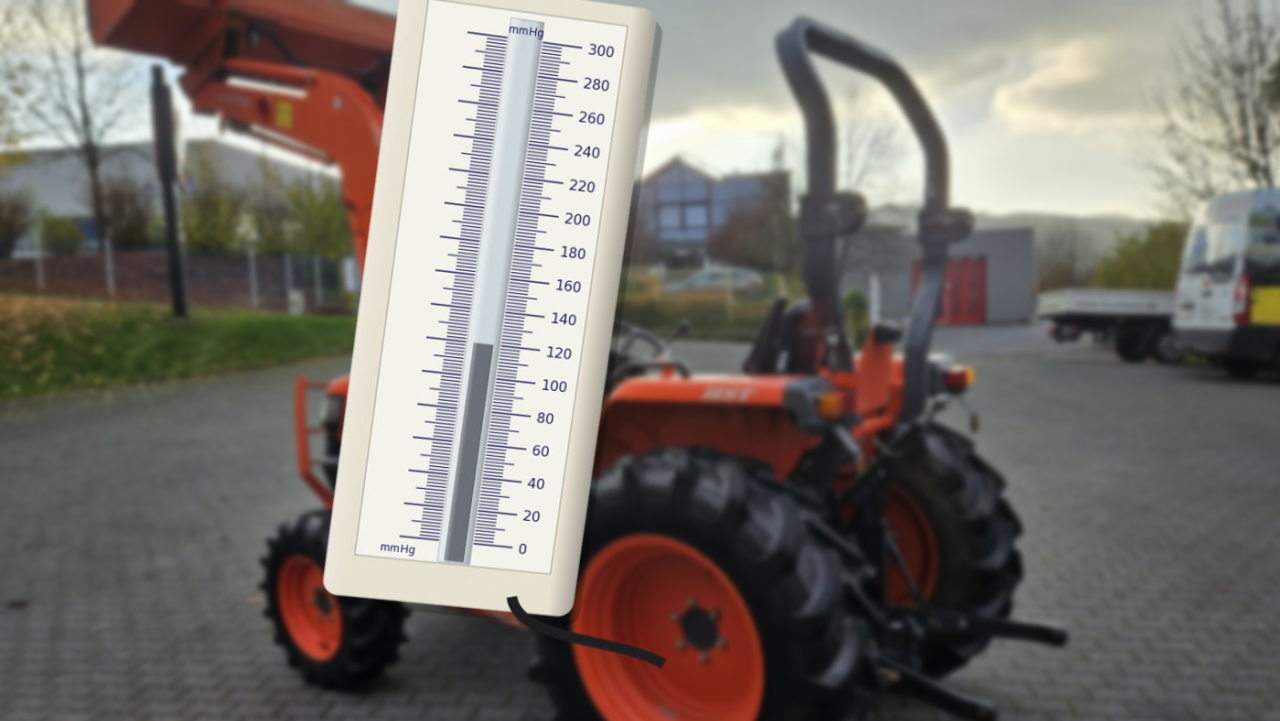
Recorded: 120; mmHg
